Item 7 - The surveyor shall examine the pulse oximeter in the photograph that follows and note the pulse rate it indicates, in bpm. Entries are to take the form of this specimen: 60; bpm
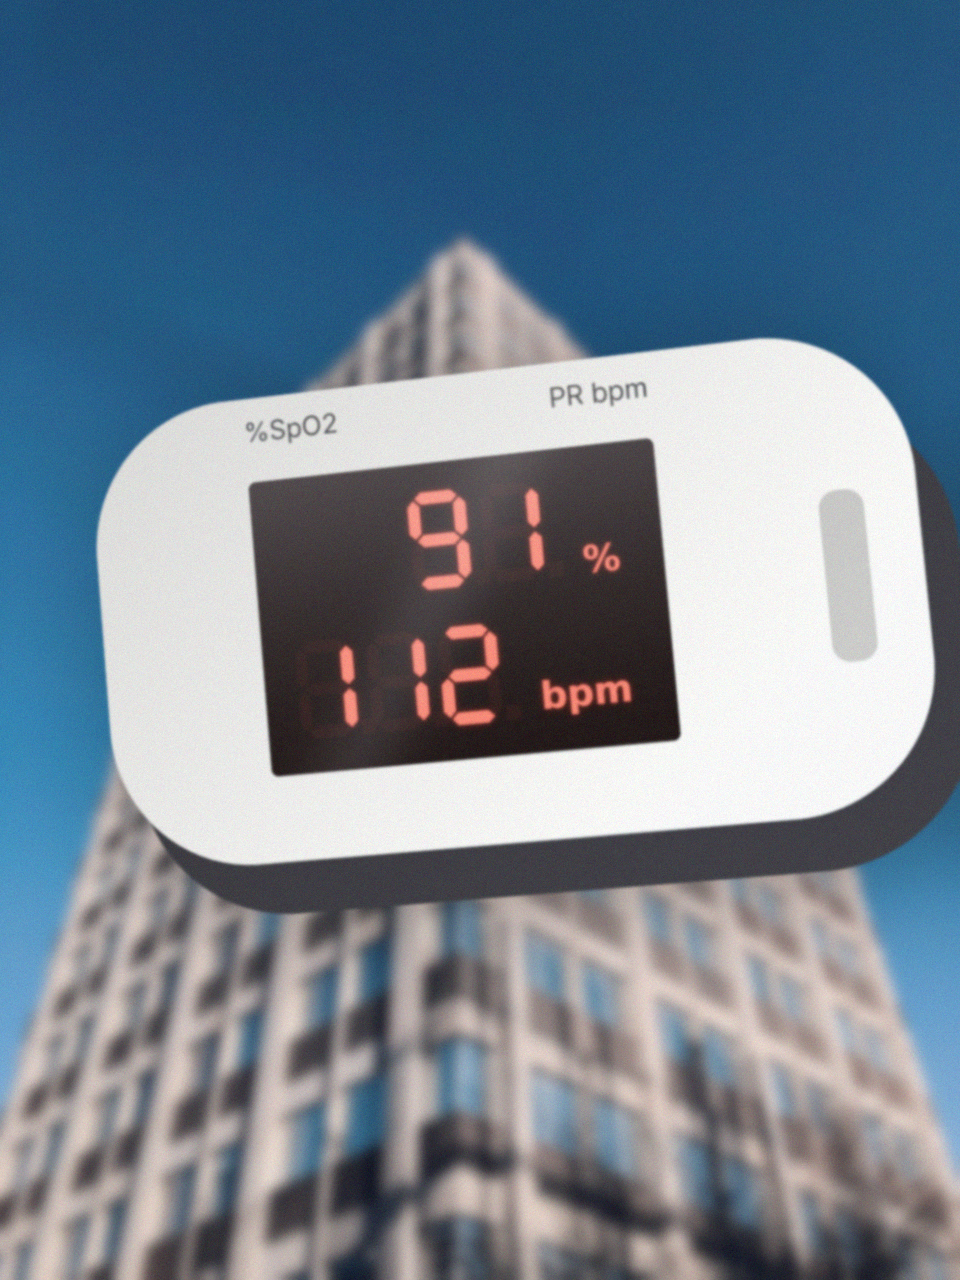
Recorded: 112; bpm
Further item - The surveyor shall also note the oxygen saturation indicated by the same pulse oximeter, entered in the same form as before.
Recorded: 91; %
